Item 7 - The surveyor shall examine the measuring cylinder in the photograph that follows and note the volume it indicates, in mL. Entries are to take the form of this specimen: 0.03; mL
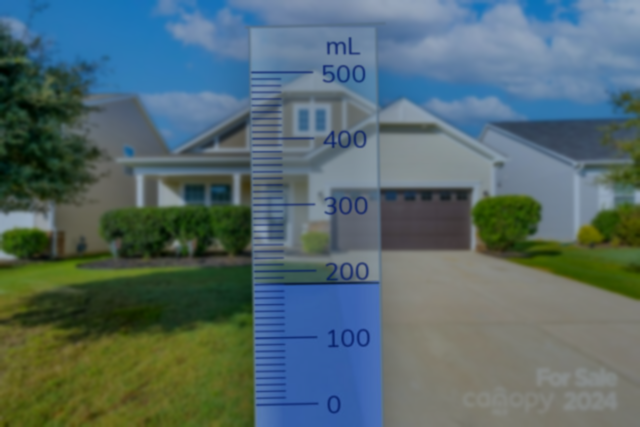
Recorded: 180; mL
